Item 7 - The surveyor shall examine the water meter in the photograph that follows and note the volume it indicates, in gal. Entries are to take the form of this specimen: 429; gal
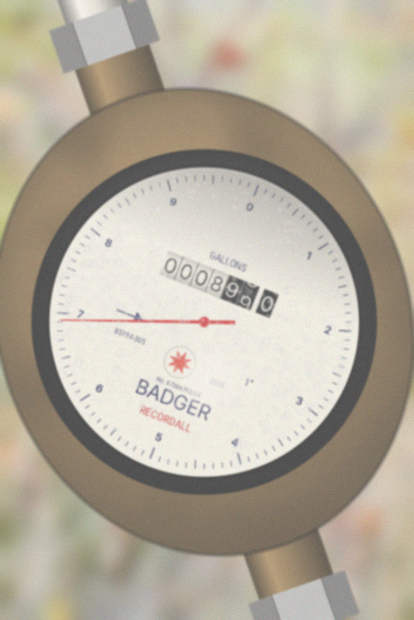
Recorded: 8986.9; gal
